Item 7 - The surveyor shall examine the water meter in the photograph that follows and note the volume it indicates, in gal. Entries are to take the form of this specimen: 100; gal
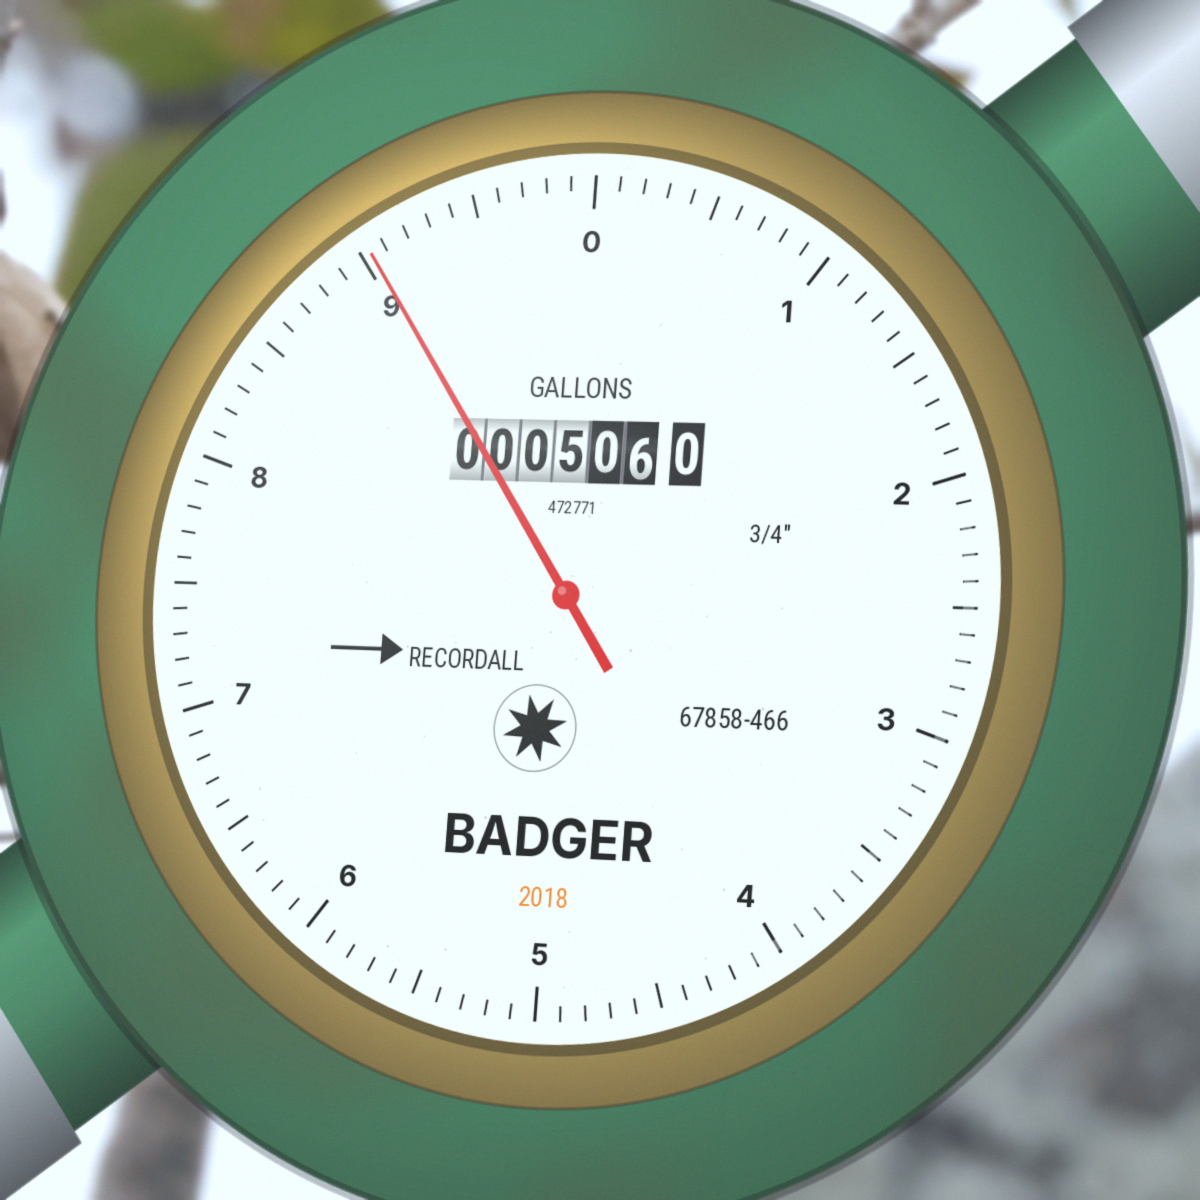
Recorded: 5059.0; gal
